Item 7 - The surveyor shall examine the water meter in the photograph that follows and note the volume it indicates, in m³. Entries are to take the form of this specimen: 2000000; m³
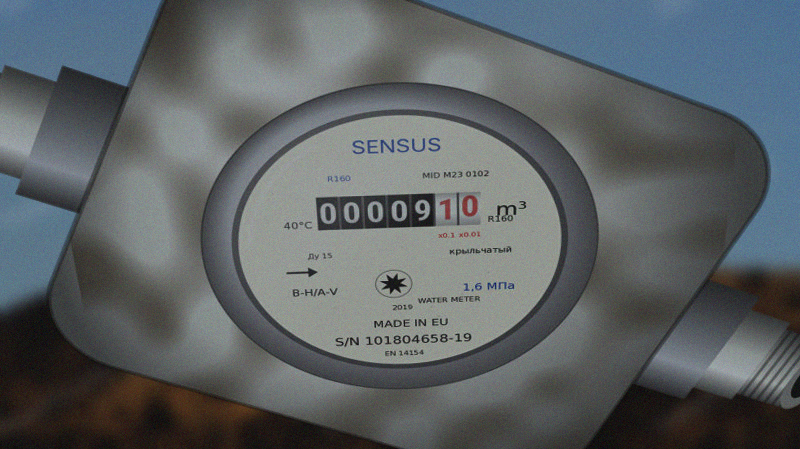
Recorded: 9.10; m³
